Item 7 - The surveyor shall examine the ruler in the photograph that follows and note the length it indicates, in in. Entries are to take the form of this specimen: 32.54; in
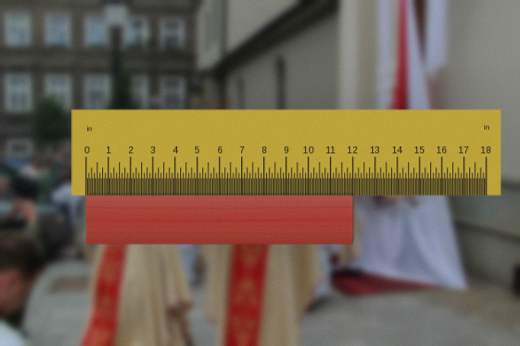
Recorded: 12; in
